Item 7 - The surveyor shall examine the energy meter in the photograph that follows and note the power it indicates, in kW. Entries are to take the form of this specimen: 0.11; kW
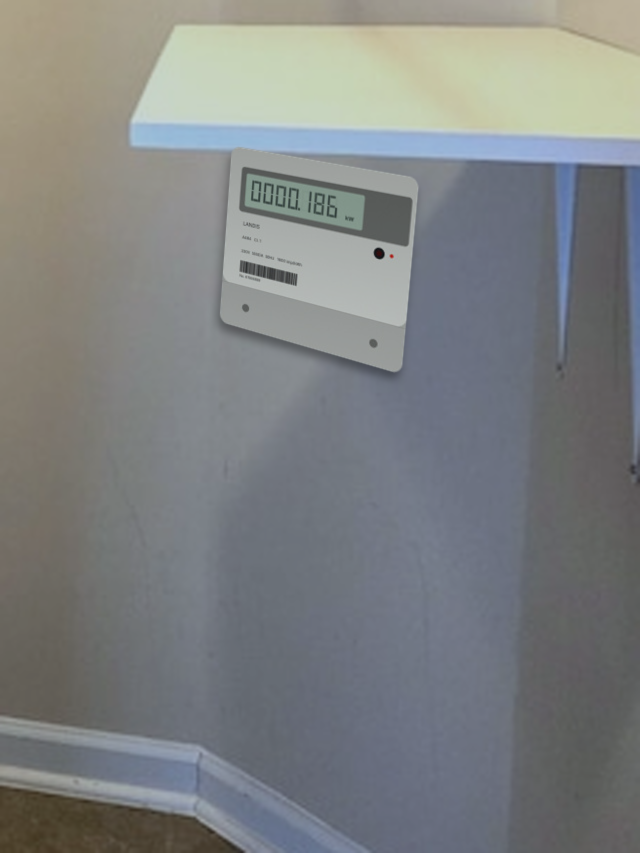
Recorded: 0.186; kW
